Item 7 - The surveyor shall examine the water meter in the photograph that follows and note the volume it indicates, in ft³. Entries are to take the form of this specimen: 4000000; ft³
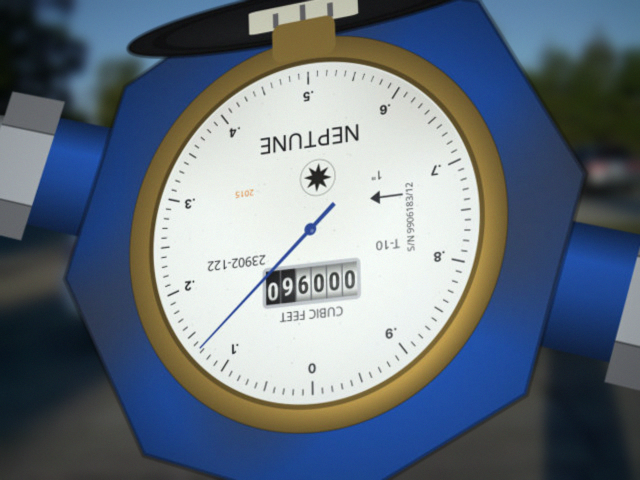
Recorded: 960.13; ft³
